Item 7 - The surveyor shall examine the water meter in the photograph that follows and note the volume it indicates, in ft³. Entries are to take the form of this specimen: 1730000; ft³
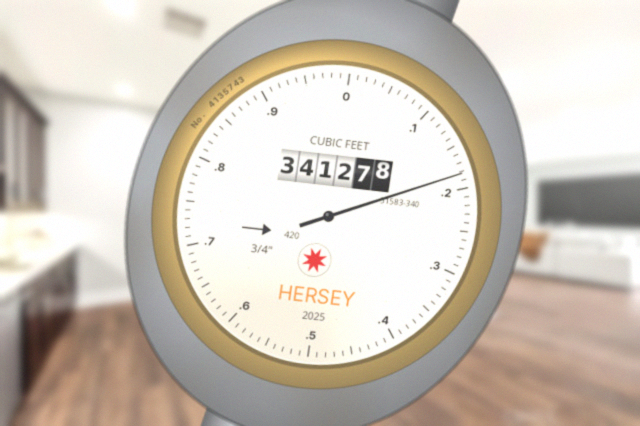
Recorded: 341278.18; ft³
